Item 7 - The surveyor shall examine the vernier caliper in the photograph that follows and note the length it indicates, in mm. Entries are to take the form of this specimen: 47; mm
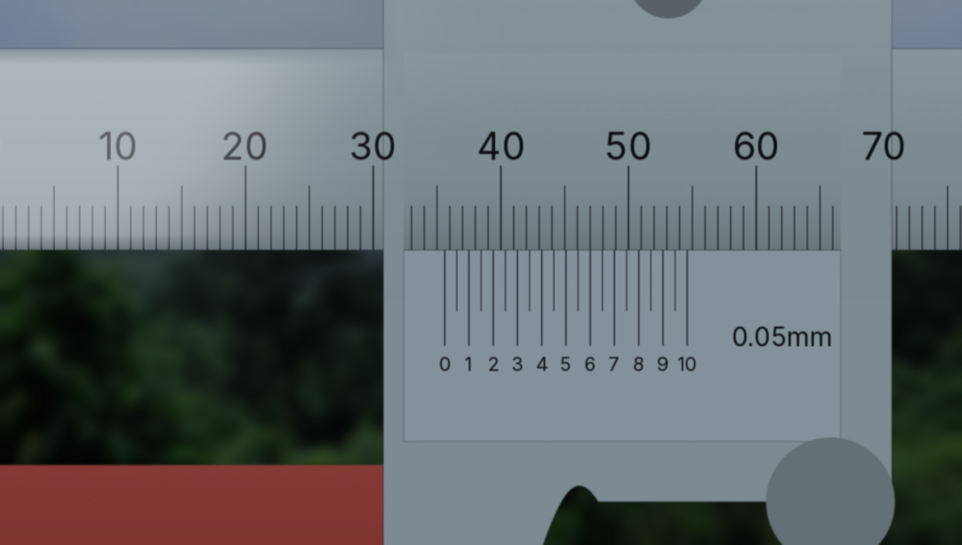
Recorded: 35.6; mm
